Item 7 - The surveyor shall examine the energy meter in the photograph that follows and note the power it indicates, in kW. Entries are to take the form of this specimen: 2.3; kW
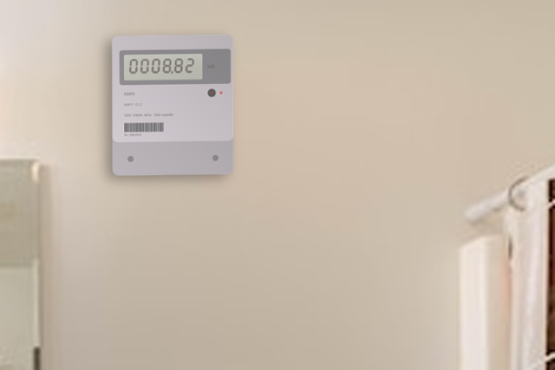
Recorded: 8.82; kW
